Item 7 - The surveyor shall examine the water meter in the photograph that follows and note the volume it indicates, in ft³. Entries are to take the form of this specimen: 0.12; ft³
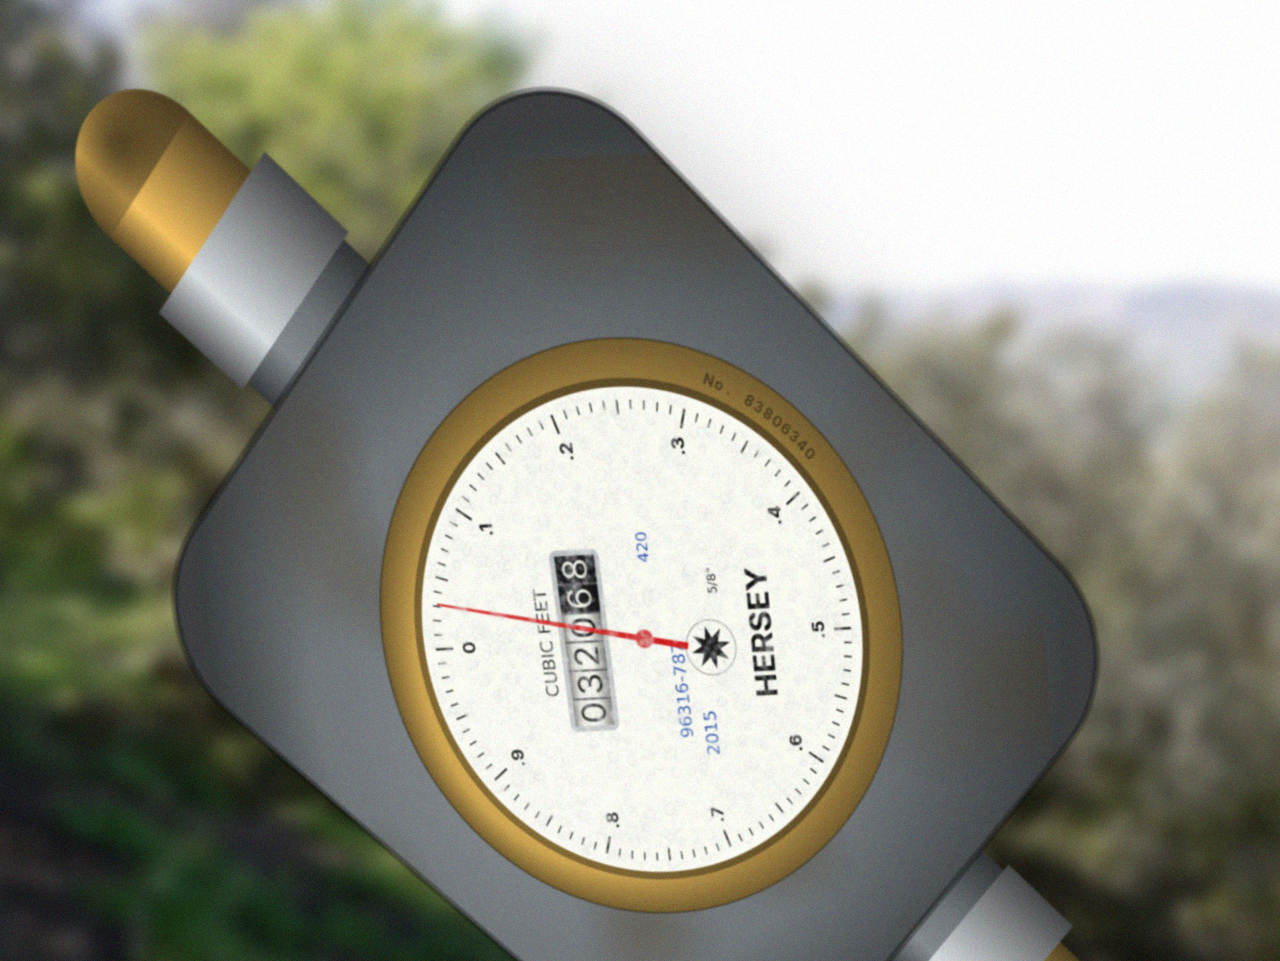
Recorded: 32068.03; ft³
